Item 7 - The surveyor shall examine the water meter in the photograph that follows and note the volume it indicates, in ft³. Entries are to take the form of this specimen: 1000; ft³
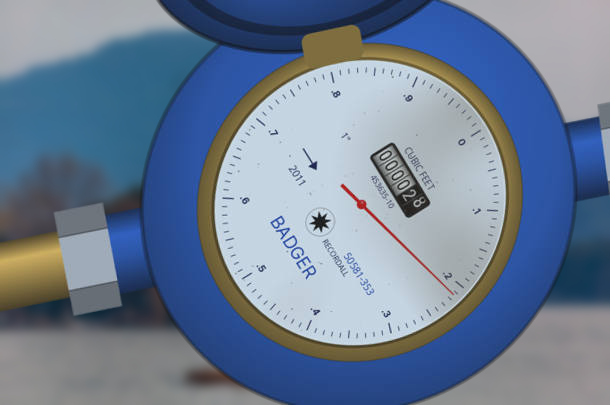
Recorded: 28.21; ft³
